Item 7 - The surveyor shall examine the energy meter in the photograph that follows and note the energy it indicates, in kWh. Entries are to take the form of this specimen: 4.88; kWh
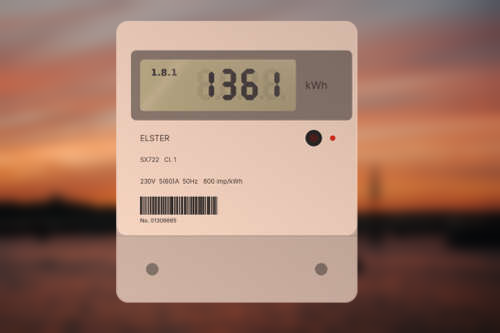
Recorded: 1361; kWh
